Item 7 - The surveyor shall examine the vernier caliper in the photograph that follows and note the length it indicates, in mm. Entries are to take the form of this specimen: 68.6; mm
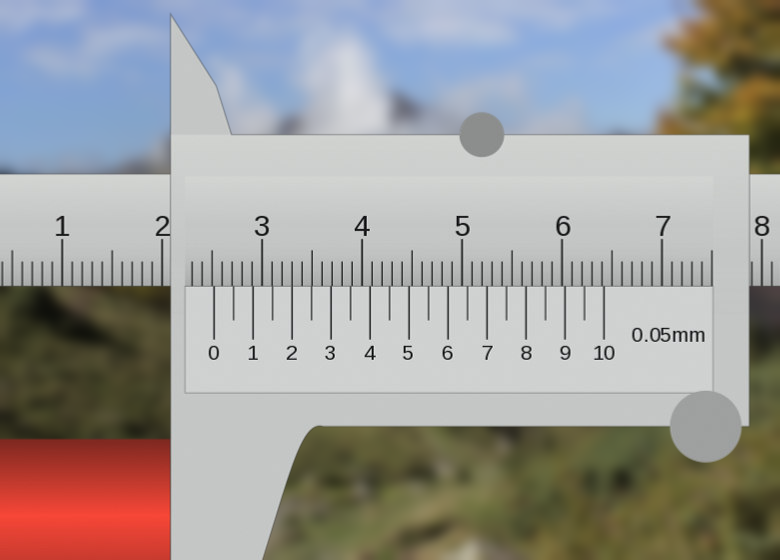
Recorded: 25.2; mm
